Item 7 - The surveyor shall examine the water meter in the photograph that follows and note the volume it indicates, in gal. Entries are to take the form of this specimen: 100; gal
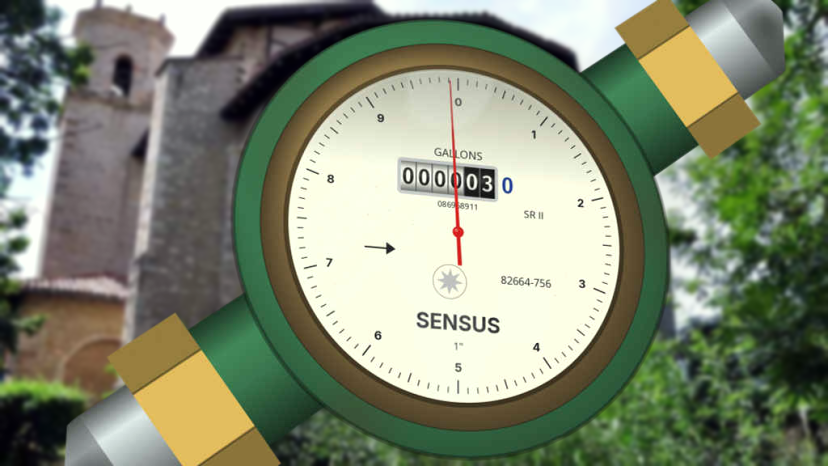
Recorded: 29.9; gal
